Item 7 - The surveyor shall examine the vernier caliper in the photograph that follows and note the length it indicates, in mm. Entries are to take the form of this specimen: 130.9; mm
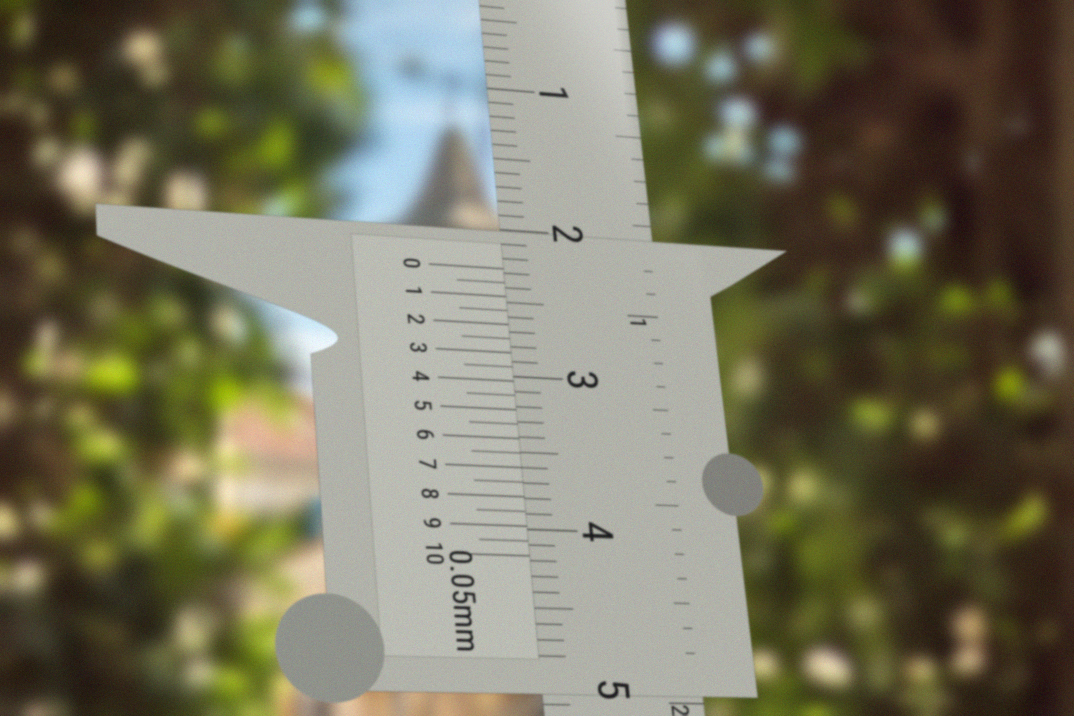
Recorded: 22.7; mm
